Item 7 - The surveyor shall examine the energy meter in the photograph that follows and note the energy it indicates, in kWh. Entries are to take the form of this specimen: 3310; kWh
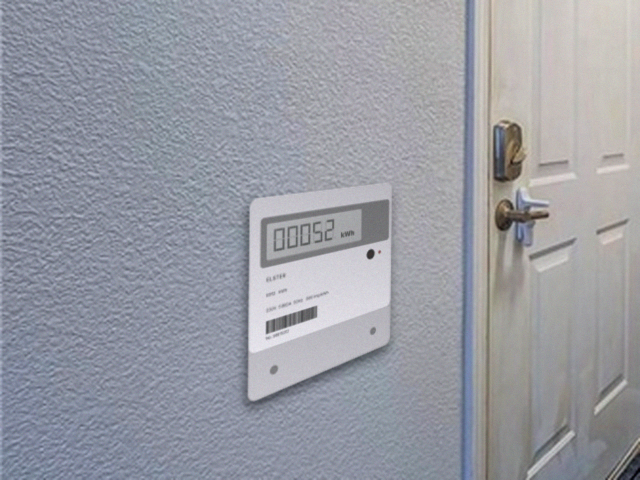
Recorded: 52; kWh
